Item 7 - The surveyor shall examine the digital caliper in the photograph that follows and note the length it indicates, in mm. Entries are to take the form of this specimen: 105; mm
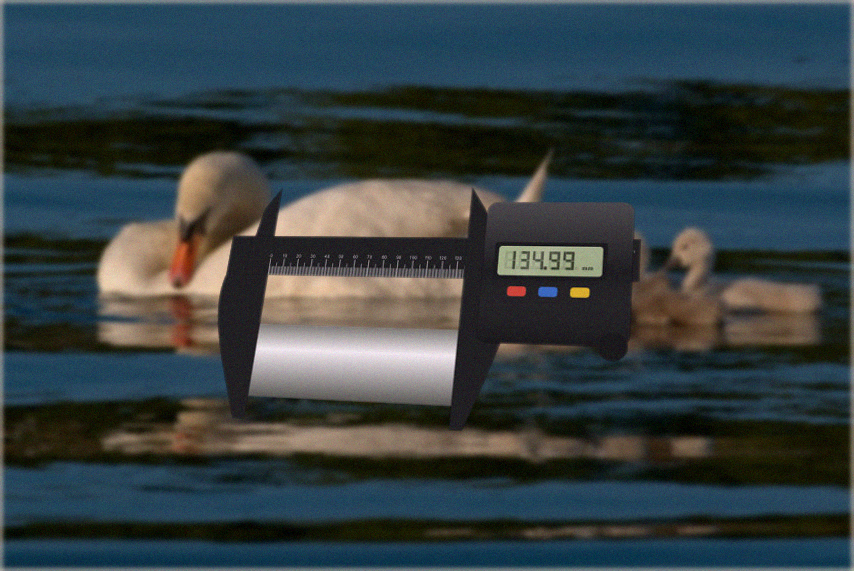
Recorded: 134.99; mm
